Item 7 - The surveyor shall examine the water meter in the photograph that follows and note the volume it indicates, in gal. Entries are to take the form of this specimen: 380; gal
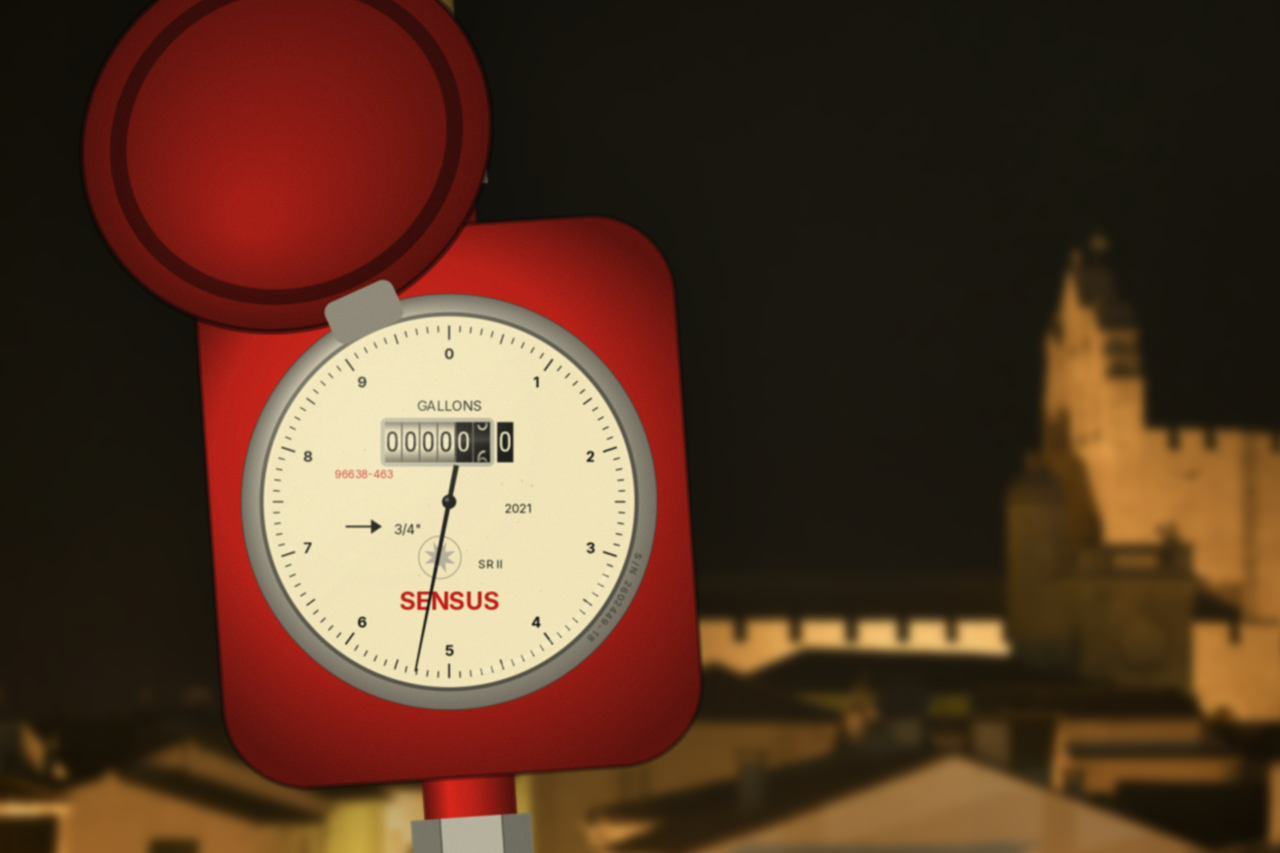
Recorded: 55.3; gal
